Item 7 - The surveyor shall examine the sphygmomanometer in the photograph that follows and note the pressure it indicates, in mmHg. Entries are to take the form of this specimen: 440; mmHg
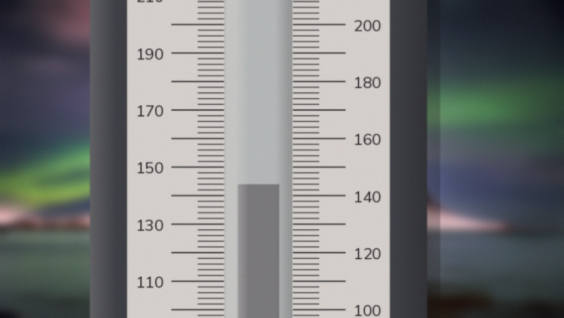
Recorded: 144; mmHg
